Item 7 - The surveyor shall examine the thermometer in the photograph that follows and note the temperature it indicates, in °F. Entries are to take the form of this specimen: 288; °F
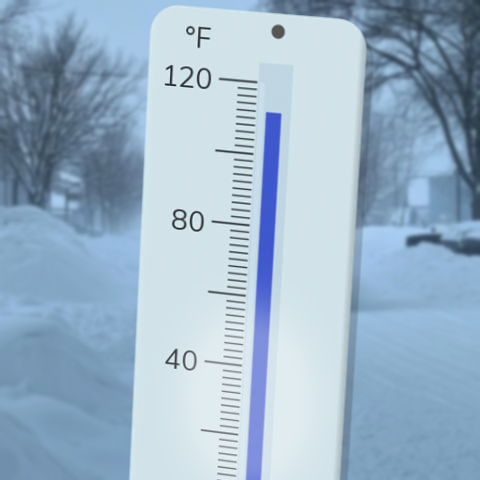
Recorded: 112; °F
